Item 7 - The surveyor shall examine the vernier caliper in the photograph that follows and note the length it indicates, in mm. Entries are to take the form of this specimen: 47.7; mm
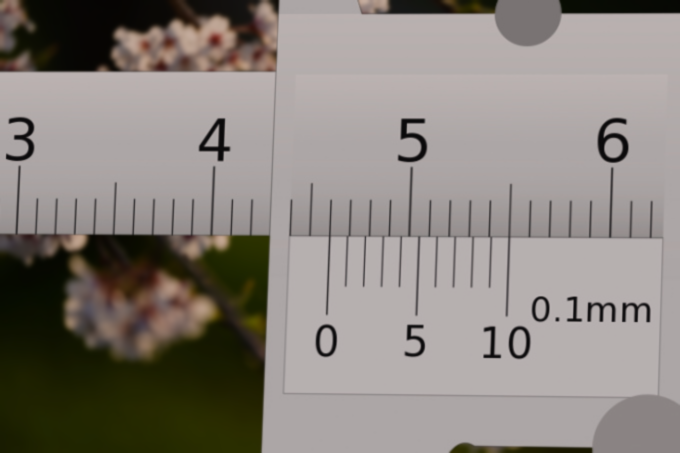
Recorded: 46.0; mm
